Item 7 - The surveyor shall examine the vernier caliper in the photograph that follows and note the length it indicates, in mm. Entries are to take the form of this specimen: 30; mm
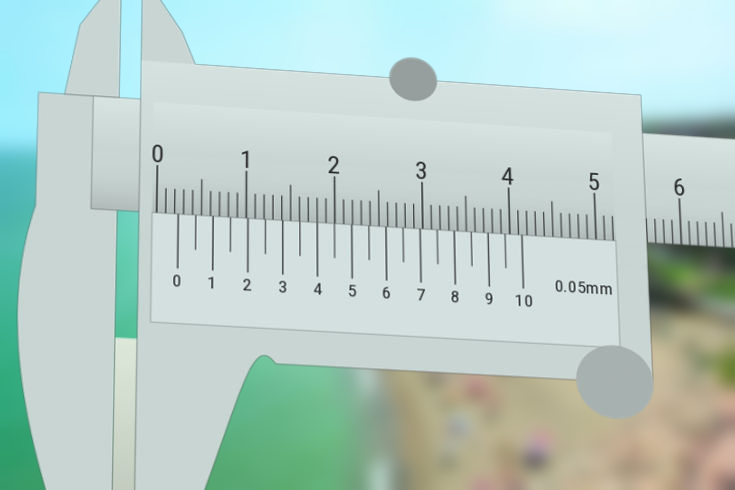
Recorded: 2.4; mm
